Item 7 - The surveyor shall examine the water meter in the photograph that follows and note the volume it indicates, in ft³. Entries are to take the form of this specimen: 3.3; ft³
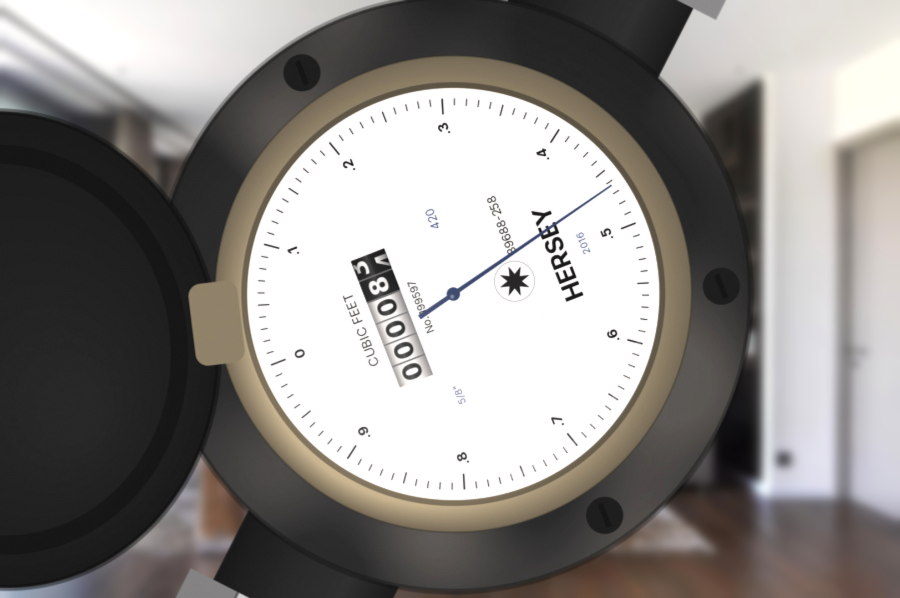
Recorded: 83.46; ft³
